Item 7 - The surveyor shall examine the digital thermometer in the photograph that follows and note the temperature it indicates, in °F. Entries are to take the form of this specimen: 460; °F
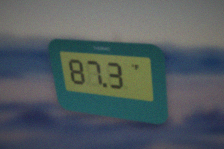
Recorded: 87.3; °F
